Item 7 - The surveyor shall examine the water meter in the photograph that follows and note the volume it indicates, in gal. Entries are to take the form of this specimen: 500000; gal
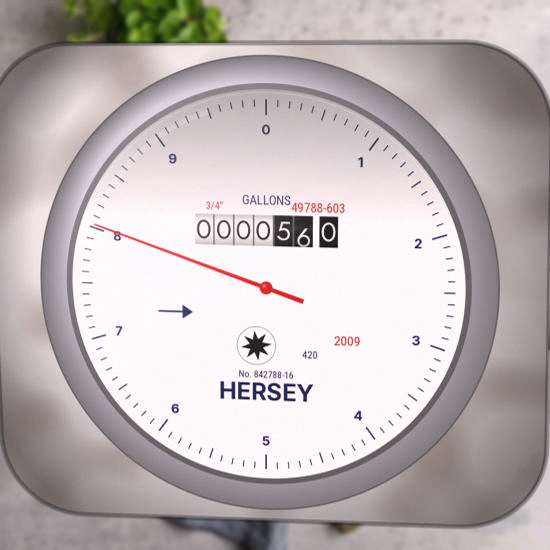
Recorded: 558.0; gal
